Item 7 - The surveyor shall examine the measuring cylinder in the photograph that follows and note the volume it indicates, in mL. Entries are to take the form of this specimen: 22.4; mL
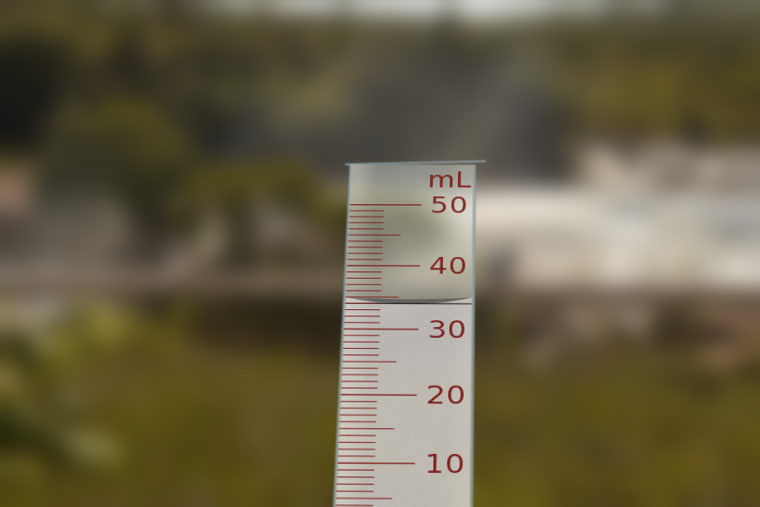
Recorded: 34; mL
